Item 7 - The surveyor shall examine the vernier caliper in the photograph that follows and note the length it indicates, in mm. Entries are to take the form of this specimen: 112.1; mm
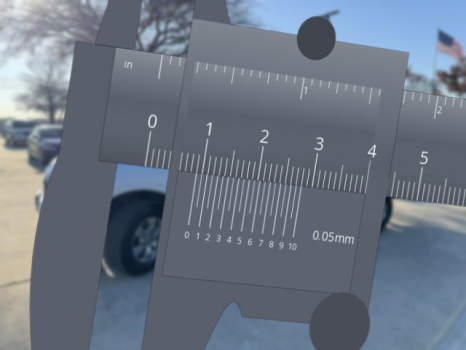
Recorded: 9.0; mm
